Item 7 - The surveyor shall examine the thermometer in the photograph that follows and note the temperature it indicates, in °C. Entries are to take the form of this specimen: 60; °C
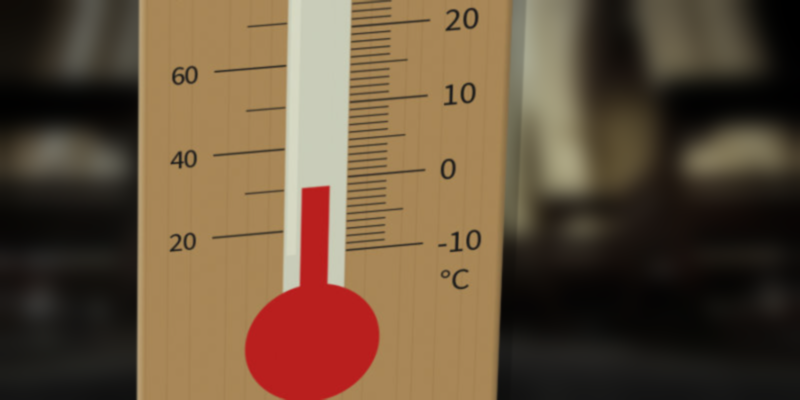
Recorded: -1; °C
